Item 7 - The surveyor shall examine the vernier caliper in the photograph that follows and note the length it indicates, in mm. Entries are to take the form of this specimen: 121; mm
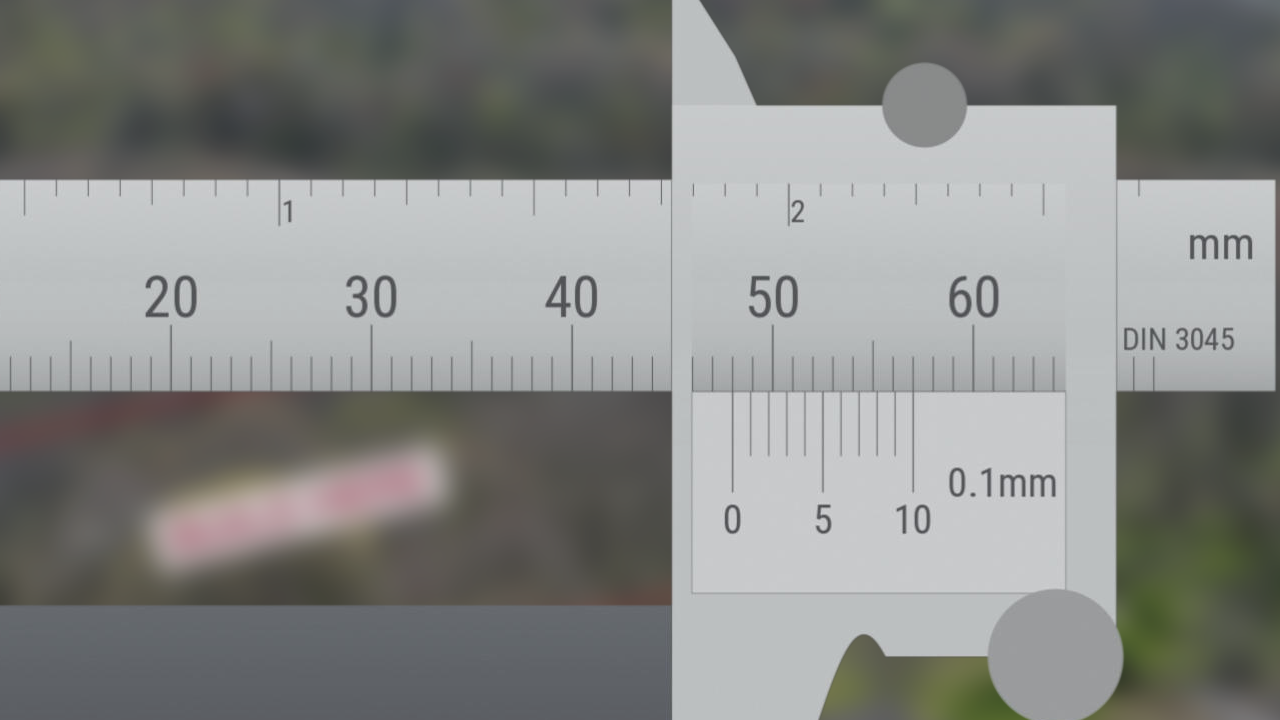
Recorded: 48.0; mm
